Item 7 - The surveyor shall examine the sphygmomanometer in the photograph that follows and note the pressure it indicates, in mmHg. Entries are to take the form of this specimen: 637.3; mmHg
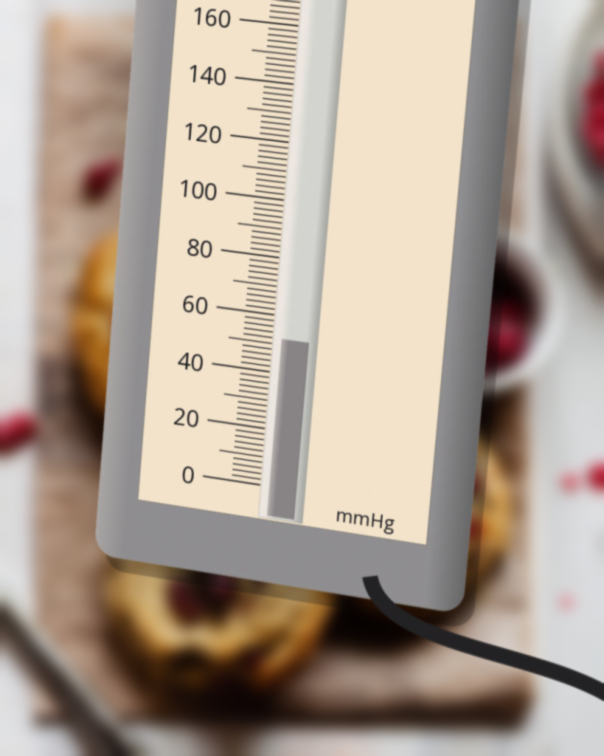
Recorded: 52; mmHg
